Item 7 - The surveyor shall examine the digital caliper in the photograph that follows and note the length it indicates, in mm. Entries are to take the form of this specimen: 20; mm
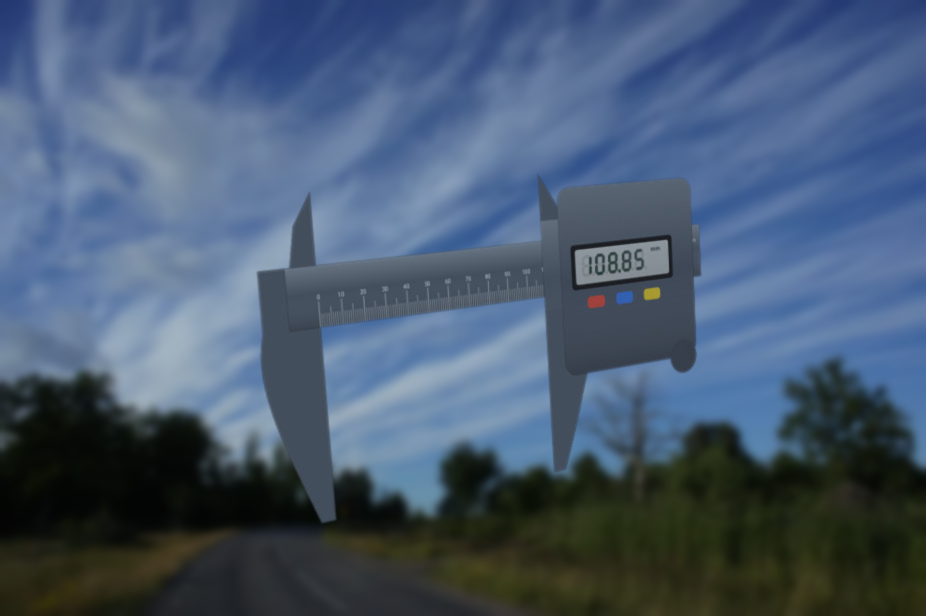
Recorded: 108.85; mm
